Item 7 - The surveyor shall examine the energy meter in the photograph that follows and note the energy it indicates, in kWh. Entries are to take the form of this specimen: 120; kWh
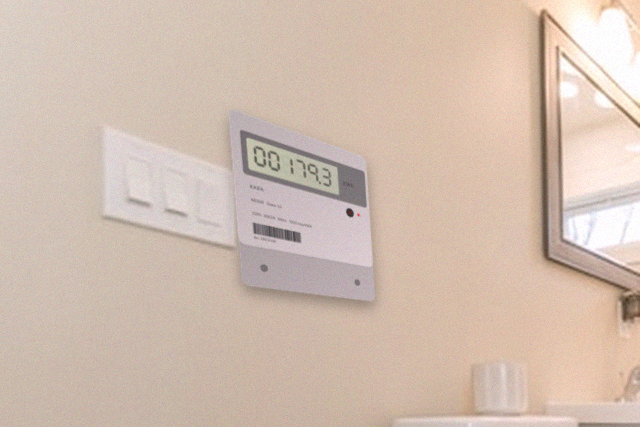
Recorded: 179.3; kWh
